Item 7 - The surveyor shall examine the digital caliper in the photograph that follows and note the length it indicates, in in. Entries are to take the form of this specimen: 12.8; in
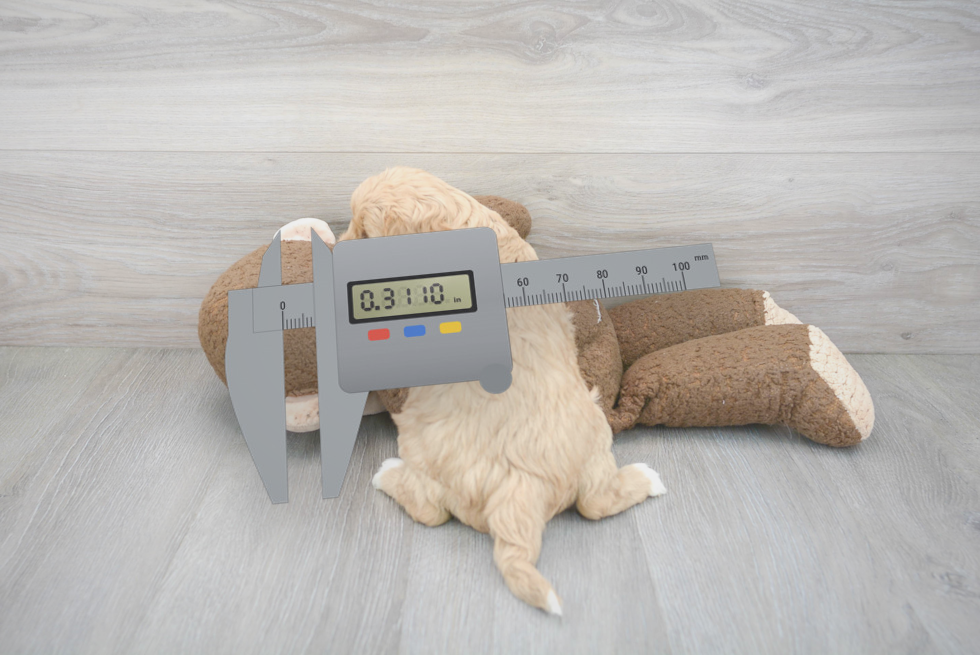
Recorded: 0.3110; in
